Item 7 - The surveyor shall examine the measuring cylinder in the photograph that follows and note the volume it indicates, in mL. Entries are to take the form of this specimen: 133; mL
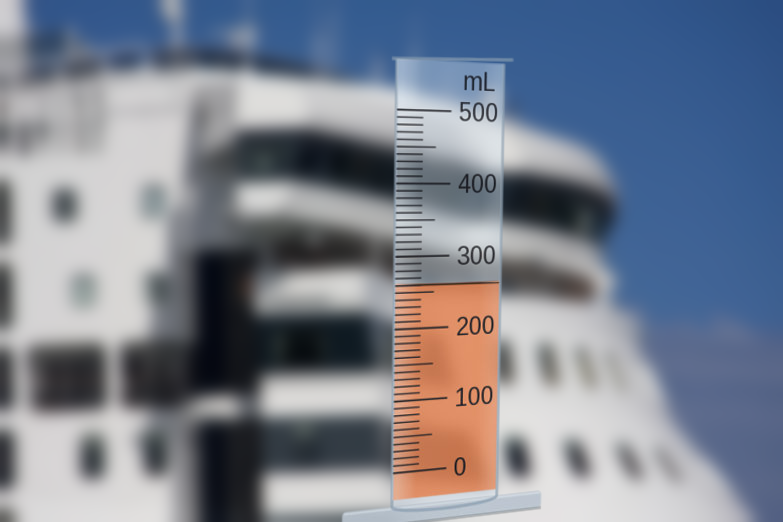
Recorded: 260; mL
